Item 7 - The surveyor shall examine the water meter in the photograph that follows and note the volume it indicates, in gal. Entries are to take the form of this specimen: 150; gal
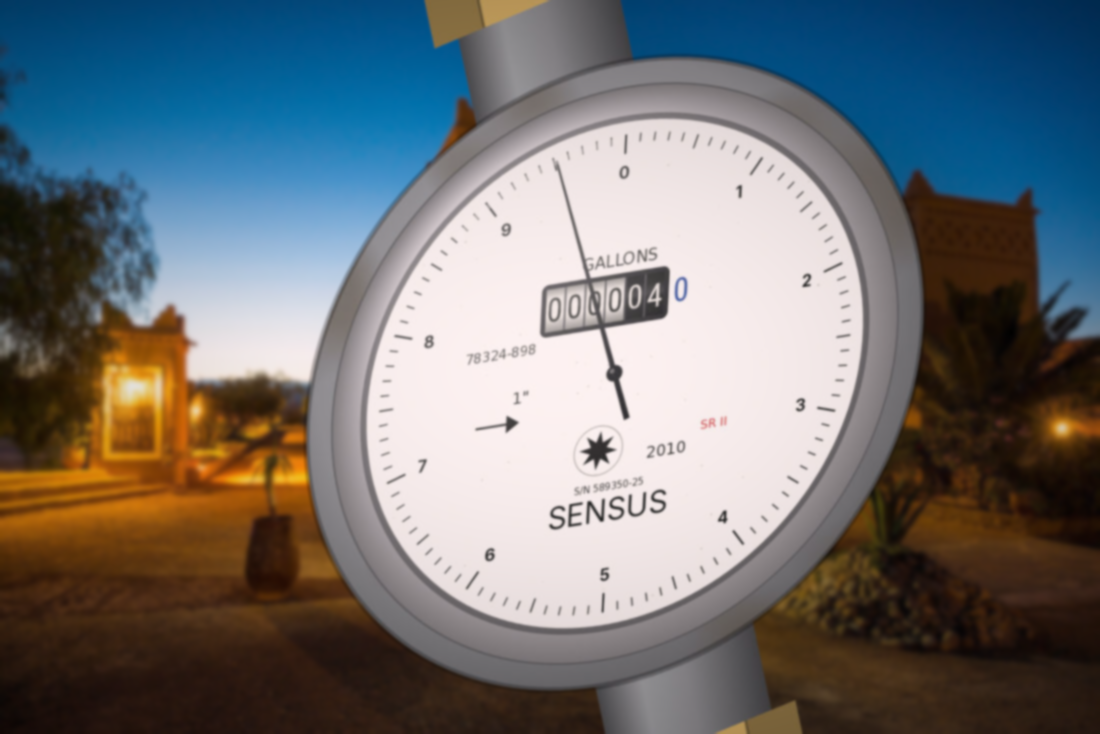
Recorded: 39.5; gal
